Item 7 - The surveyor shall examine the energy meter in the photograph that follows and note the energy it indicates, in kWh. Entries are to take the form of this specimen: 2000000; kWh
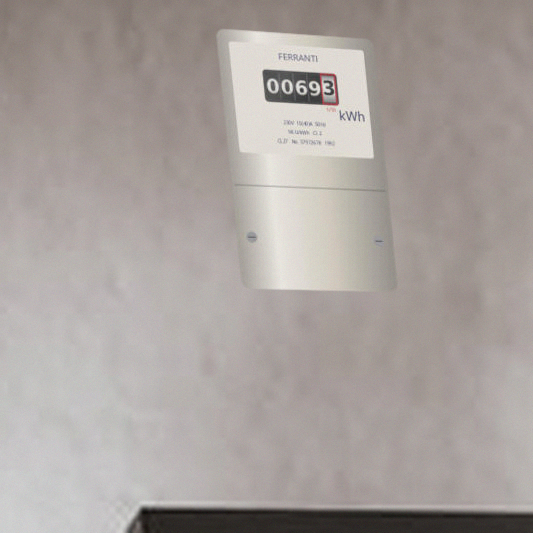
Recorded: 69.3; kWh
